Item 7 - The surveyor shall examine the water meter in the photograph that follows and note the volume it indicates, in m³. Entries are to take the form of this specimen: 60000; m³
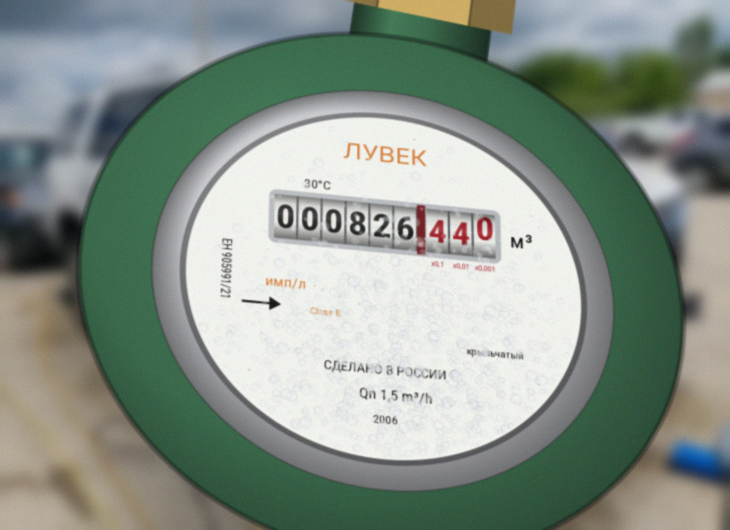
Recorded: 826.440; m³
